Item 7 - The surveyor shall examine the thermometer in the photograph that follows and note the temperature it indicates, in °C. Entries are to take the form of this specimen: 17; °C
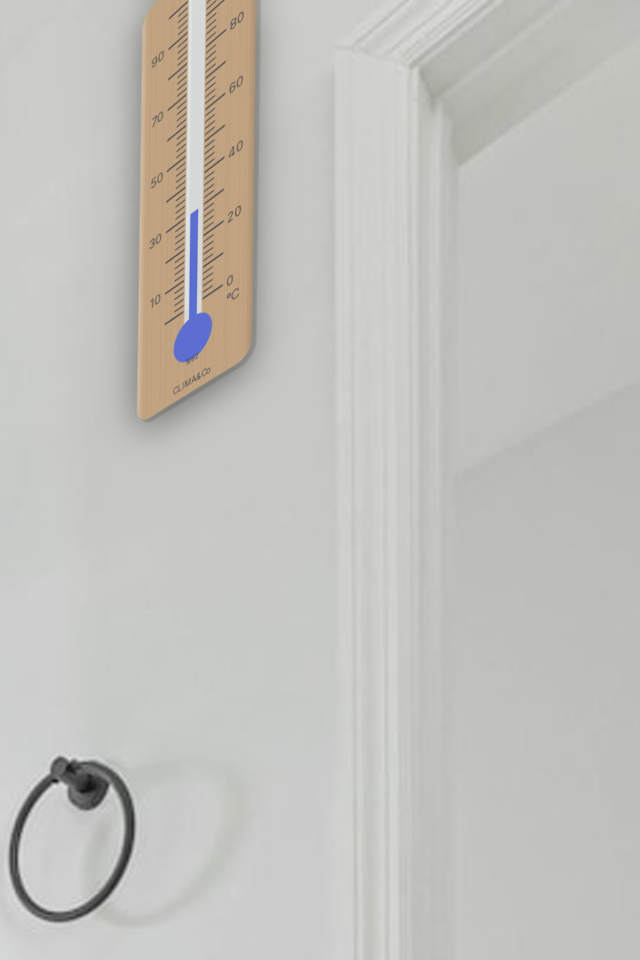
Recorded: 30; °C
